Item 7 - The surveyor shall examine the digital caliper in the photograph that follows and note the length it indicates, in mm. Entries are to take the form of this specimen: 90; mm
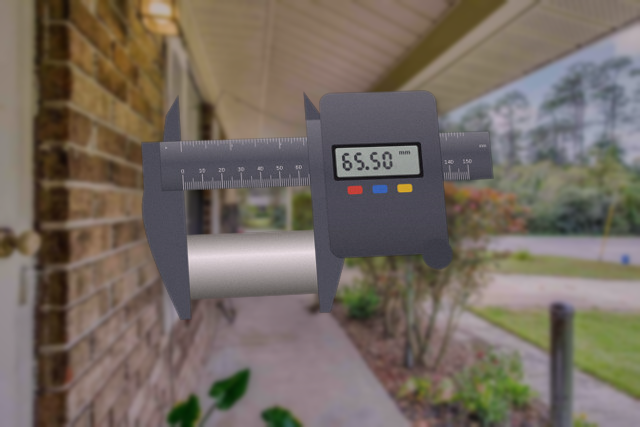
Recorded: 65.50; mm
